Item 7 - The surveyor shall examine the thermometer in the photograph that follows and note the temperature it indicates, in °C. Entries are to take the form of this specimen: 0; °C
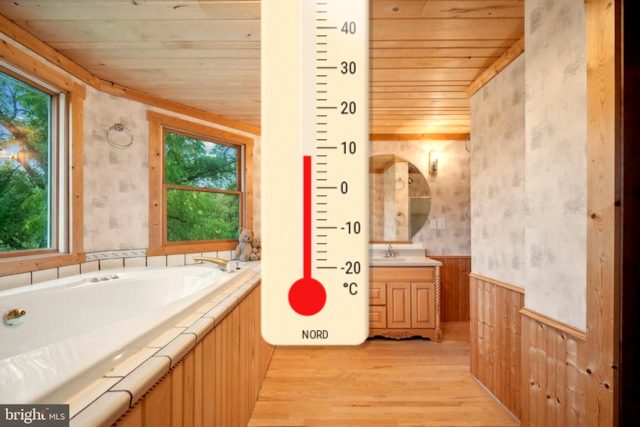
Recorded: 8; °C
